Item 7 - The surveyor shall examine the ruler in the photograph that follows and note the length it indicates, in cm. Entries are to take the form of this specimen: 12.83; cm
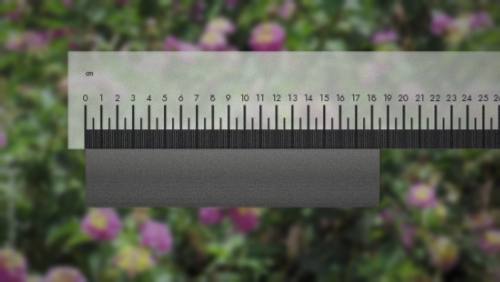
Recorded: 18.5; cm
